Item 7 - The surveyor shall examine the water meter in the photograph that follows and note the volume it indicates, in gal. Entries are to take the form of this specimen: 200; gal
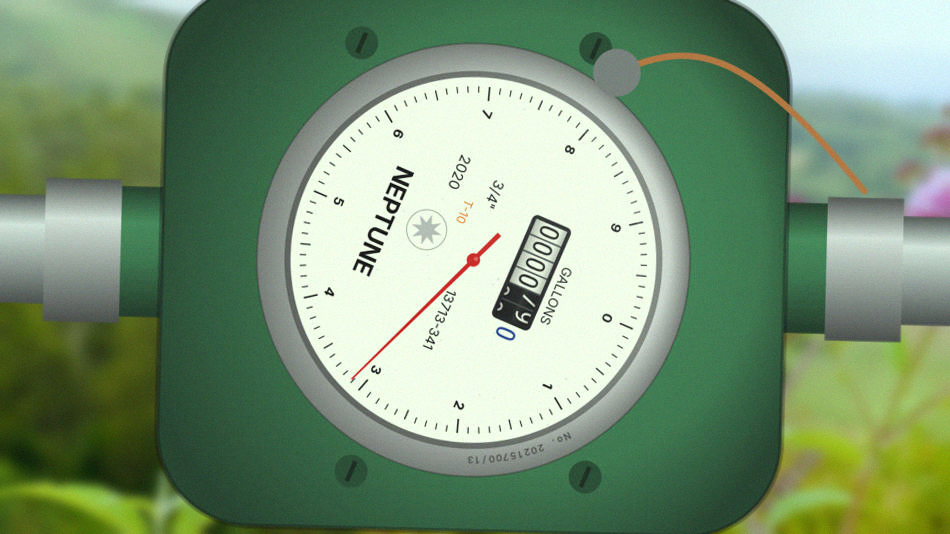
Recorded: 793.1; gal
